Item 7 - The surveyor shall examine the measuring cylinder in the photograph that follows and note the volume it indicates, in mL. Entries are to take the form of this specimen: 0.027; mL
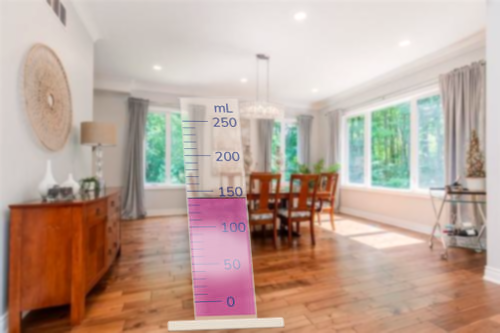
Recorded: 140; mL
